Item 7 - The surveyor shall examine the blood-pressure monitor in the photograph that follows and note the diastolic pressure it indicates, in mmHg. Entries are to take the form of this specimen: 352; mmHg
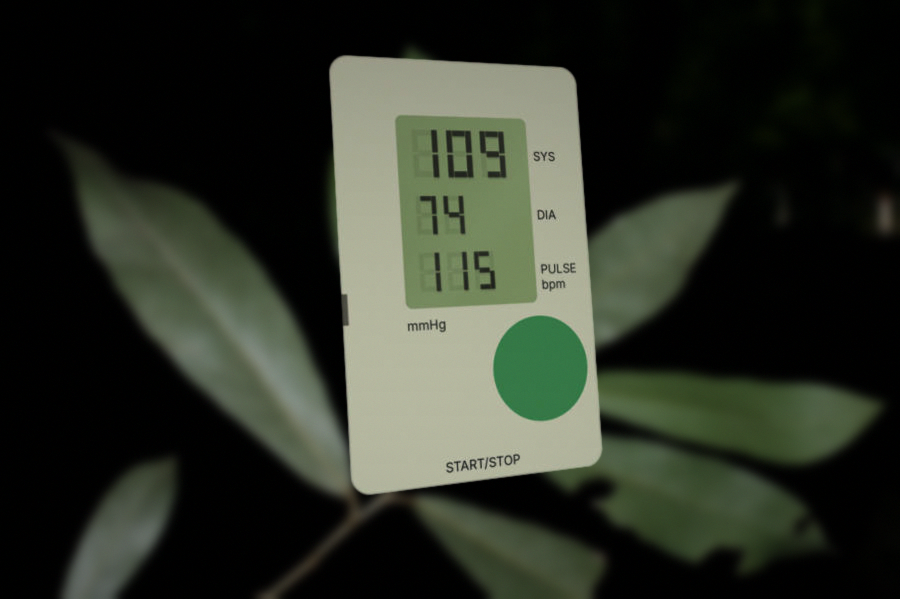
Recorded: 74; mmHg
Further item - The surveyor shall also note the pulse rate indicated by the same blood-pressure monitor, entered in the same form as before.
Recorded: 115; bpm
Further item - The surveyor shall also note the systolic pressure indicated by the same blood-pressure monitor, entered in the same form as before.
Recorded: 109; mmHg
